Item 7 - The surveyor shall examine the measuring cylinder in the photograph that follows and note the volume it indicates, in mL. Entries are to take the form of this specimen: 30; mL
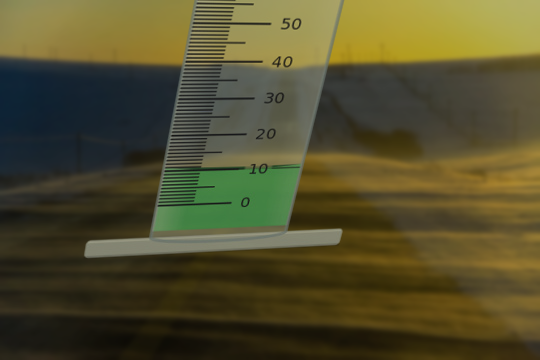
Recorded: 10; mL
